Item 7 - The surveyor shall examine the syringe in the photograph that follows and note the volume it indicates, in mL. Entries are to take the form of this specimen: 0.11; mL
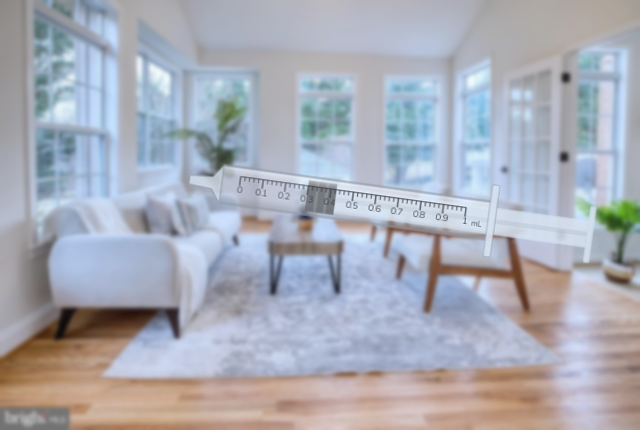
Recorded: 0.3; mL
